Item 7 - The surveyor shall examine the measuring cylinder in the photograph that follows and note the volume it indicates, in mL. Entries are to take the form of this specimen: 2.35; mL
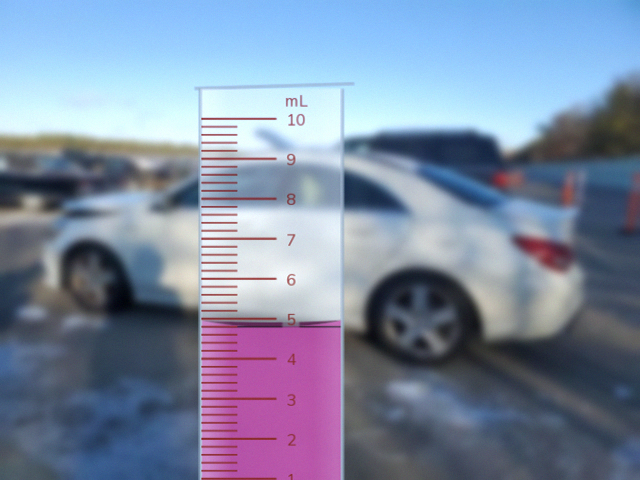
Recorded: 4.8; mL
